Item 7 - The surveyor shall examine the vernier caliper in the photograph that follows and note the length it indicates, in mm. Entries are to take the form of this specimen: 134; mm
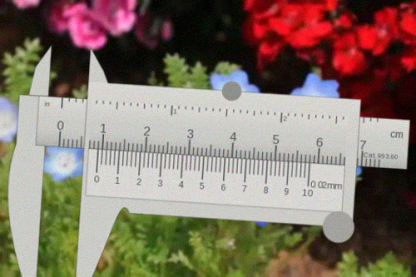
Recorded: 9.0; mm
